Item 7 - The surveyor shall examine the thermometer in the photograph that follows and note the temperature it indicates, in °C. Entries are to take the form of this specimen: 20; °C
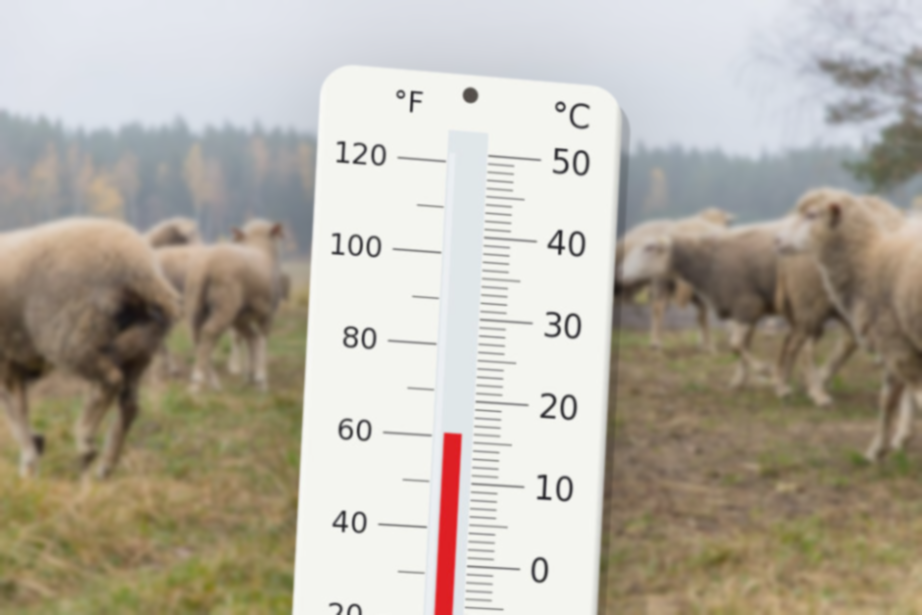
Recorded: 16; °C
